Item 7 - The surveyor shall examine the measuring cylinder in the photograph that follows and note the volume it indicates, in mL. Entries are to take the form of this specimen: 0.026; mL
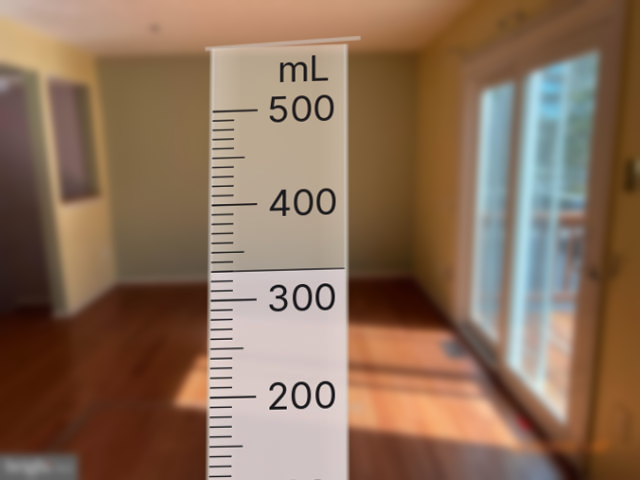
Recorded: 330; mL
